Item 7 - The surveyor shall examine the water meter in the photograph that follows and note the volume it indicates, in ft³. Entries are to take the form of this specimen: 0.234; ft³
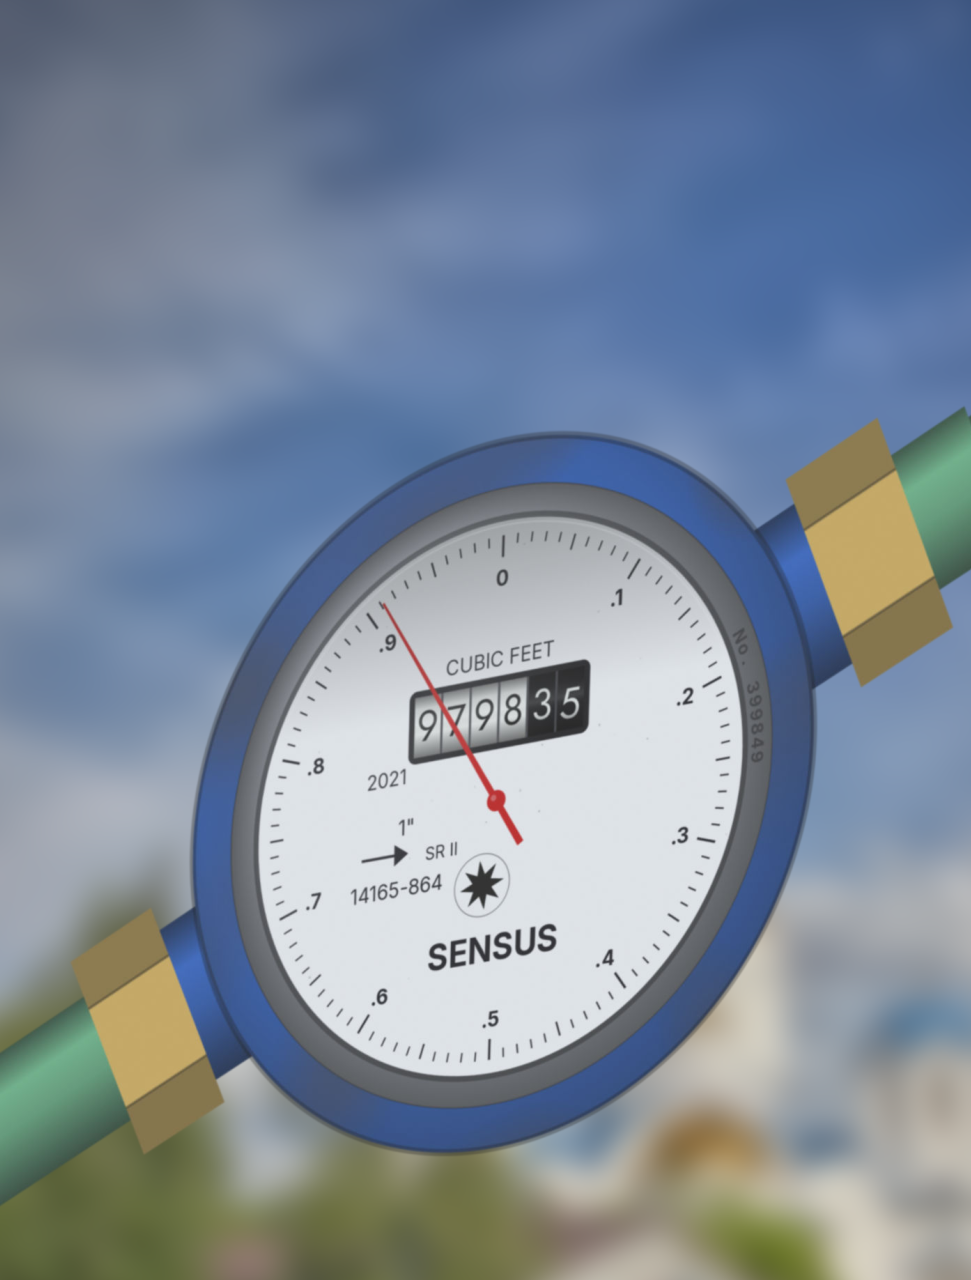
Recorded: 979834.91; ft³
